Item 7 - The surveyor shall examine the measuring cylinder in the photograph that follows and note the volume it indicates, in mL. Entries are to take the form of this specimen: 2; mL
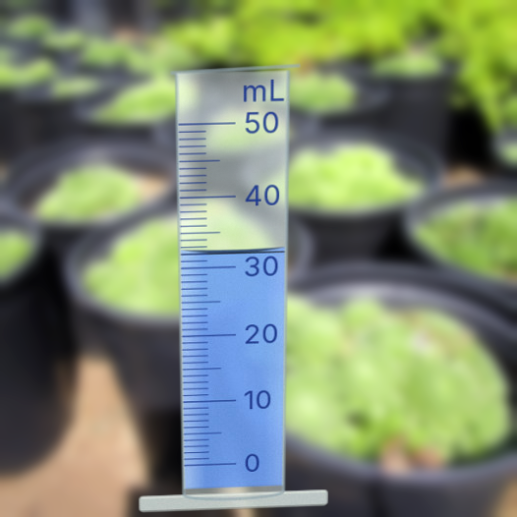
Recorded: 32; mL
